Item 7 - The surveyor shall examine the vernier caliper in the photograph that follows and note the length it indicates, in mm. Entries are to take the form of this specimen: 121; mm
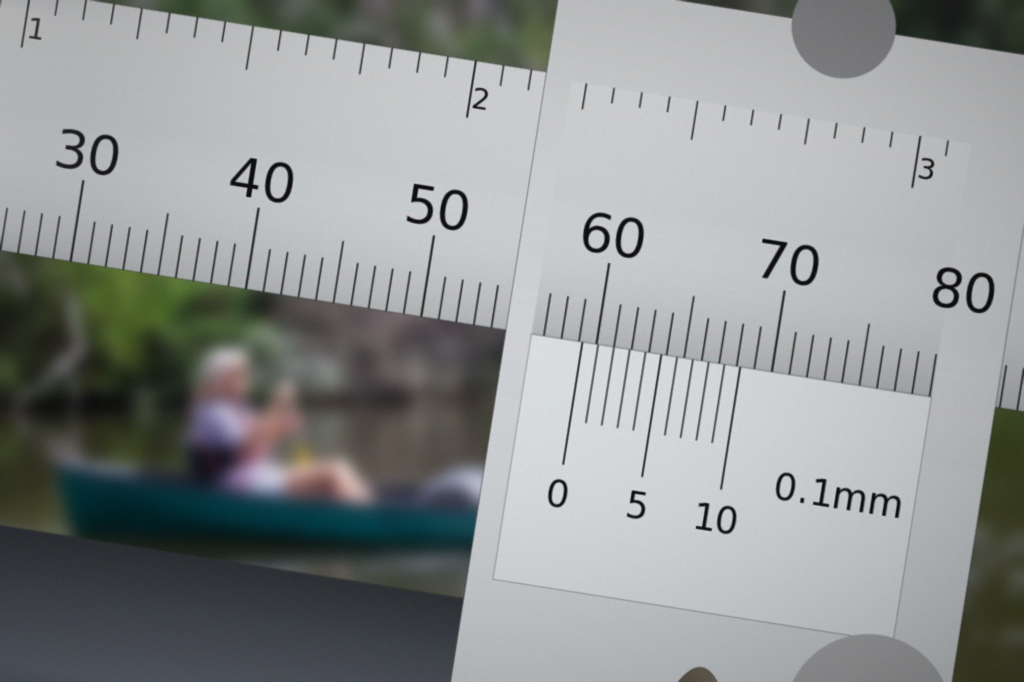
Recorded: 59.2; mm
